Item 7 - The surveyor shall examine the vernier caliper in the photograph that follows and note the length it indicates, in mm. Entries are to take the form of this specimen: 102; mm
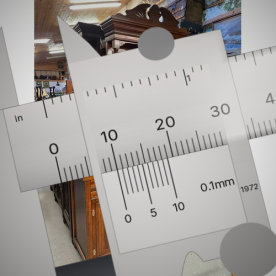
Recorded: 10.0; mm
